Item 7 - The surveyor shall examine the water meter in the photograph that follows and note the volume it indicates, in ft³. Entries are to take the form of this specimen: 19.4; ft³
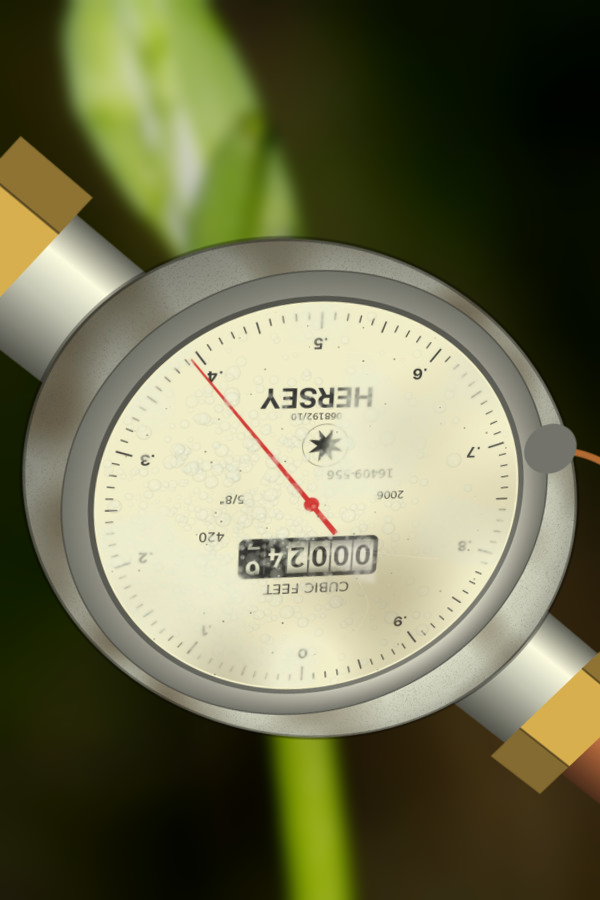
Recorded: 246.39; ft³
